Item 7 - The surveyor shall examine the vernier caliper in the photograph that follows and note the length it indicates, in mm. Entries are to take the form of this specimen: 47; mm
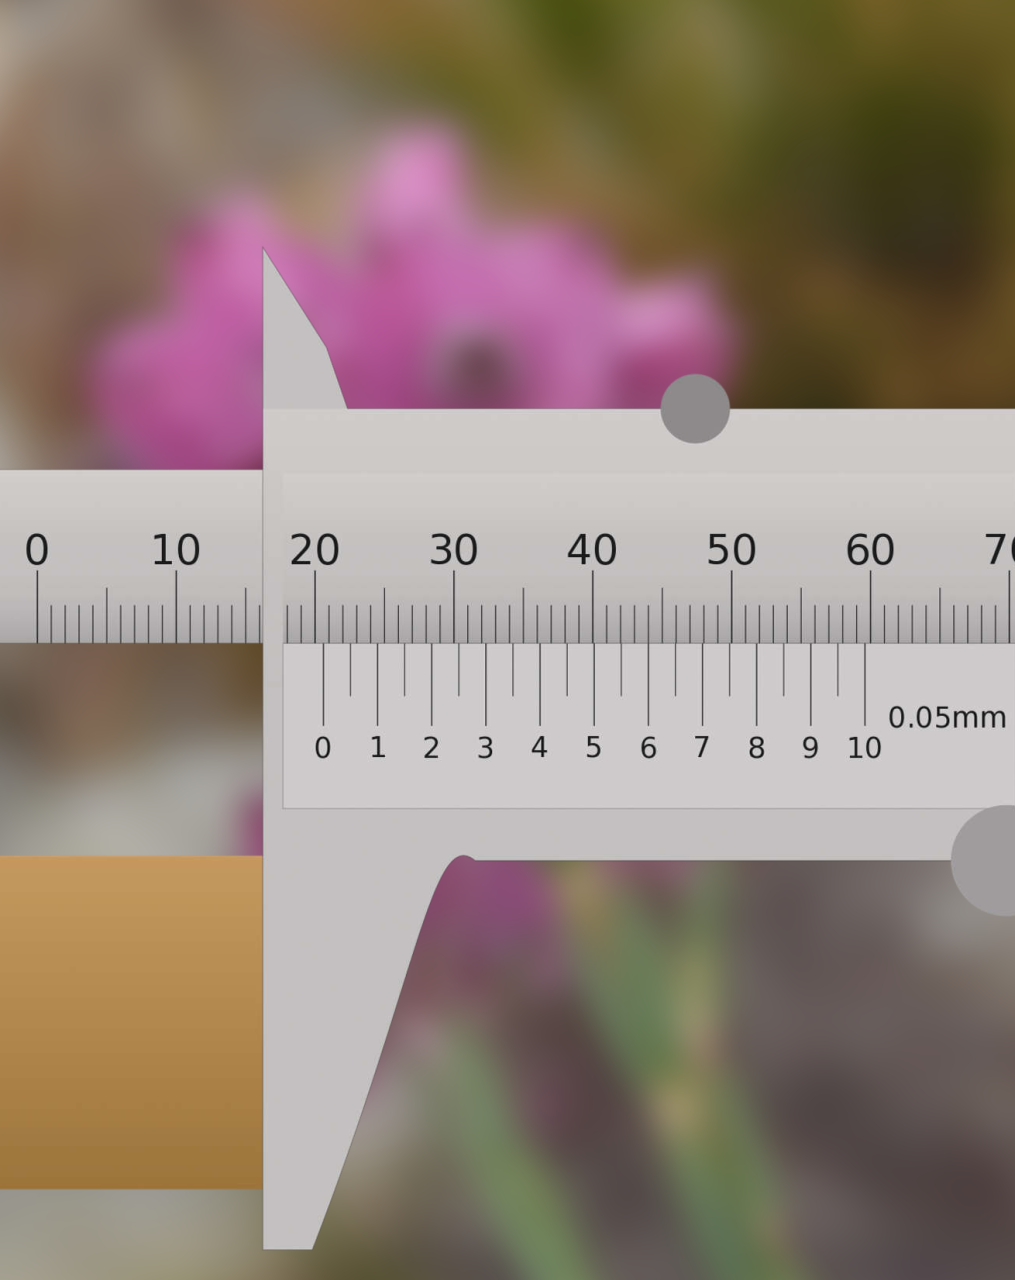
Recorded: 20.6; mm
